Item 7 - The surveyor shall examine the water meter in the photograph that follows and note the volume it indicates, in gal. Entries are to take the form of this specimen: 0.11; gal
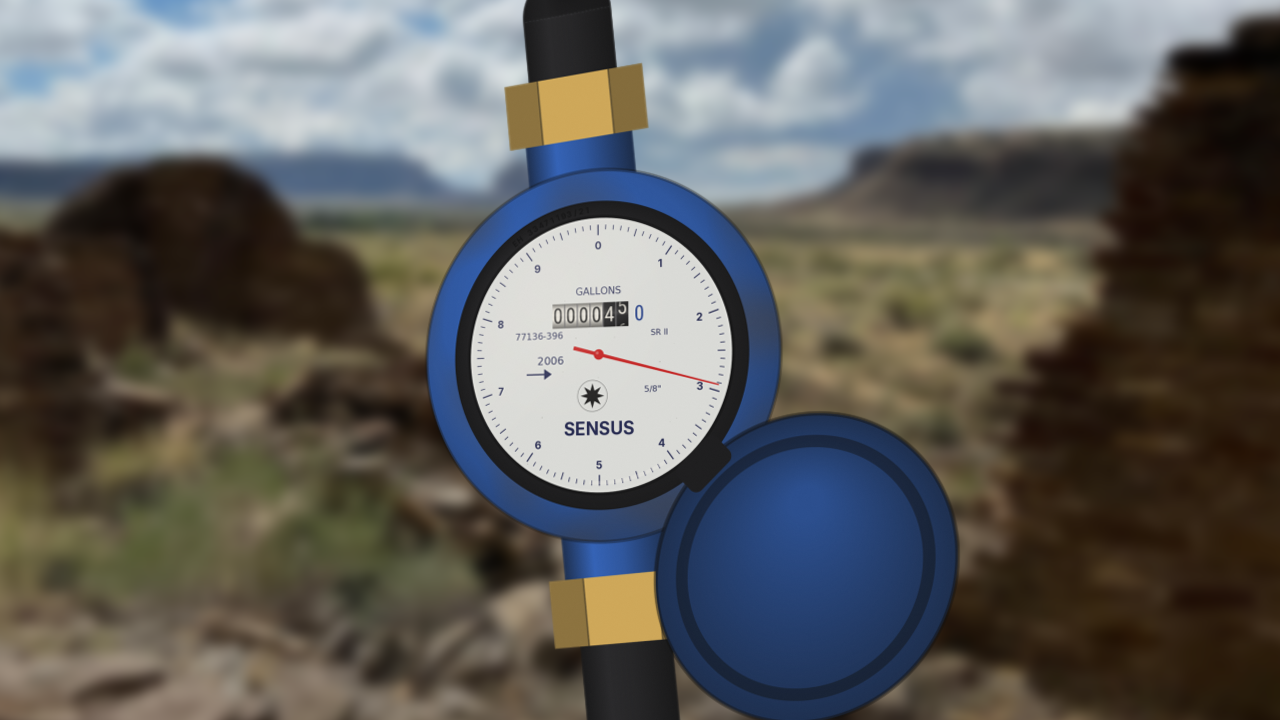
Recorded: 452.9; gal
